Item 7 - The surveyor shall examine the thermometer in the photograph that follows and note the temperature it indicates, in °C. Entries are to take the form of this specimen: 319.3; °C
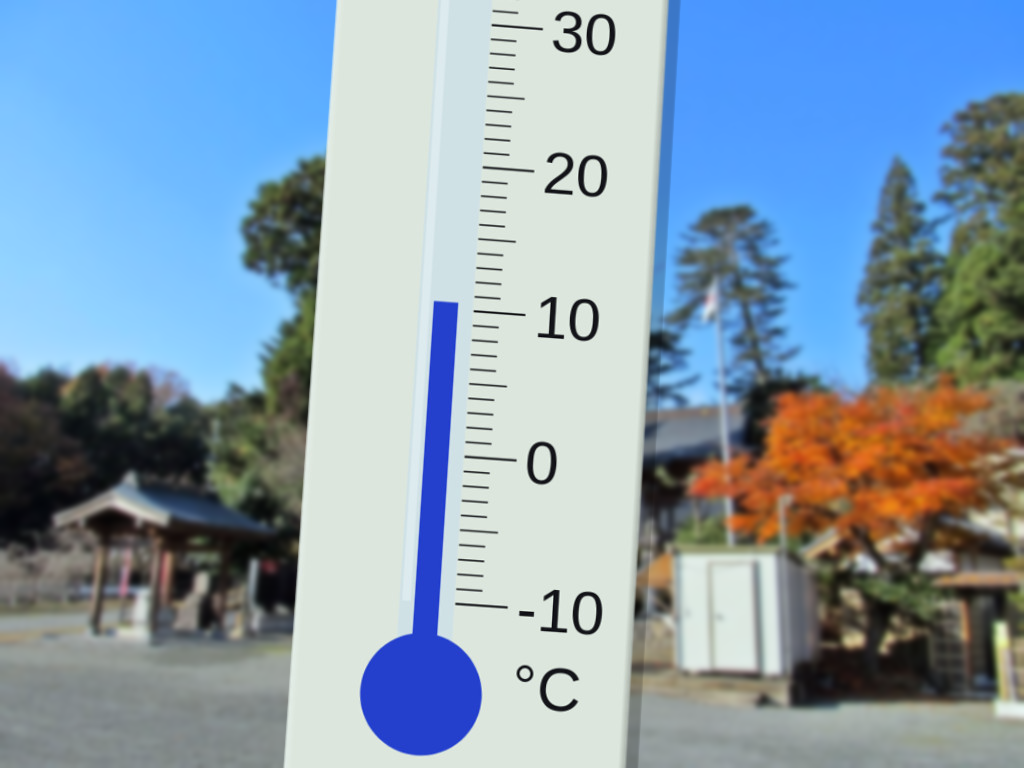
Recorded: 10.5; °C
